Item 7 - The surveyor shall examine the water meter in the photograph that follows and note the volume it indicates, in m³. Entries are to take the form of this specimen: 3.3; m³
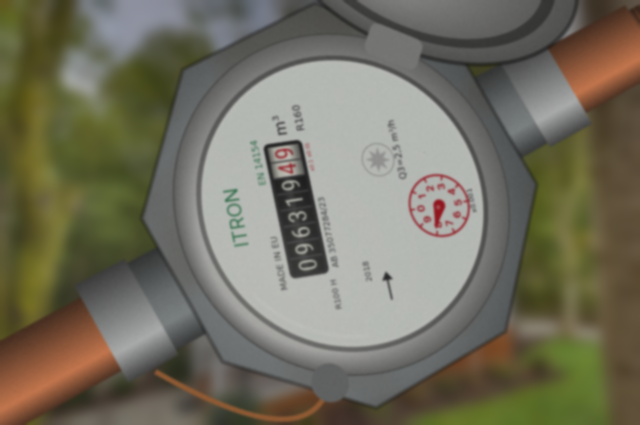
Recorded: 96319.498; m³
